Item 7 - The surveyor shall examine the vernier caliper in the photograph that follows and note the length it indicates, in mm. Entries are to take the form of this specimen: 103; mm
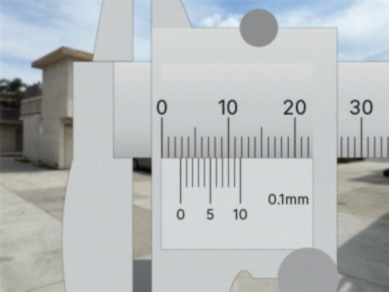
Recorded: 2.8; mm
